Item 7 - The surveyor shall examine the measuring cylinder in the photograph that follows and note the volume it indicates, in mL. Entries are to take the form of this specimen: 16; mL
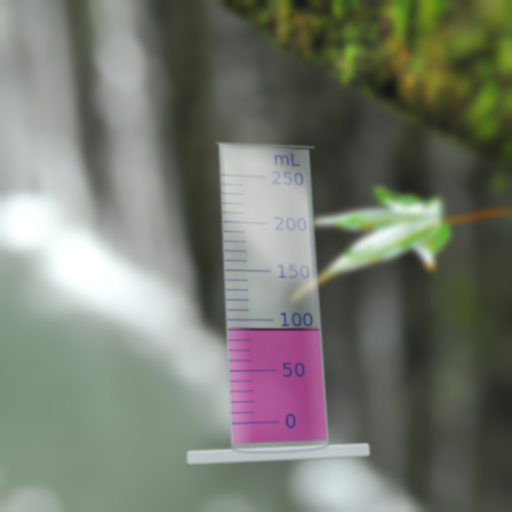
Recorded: 90; mL
